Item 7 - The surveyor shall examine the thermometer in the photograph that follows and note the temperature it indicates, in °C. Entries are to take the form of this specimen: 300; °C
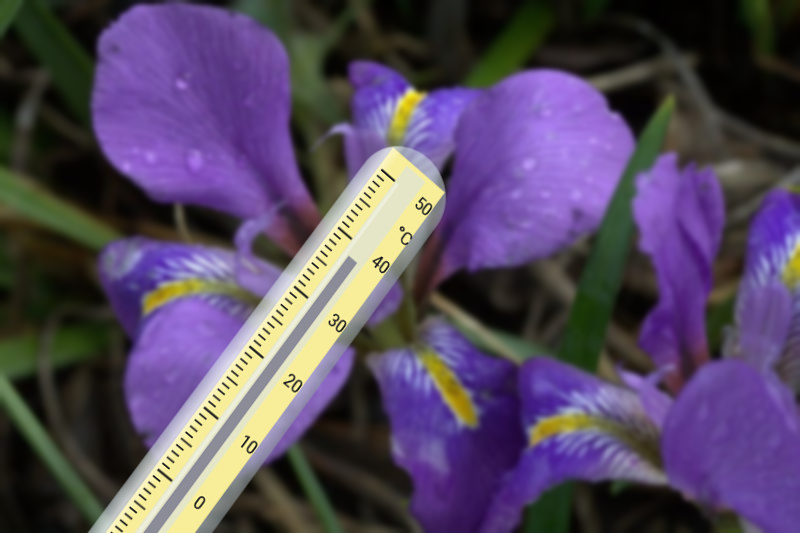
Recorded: 38; °C
